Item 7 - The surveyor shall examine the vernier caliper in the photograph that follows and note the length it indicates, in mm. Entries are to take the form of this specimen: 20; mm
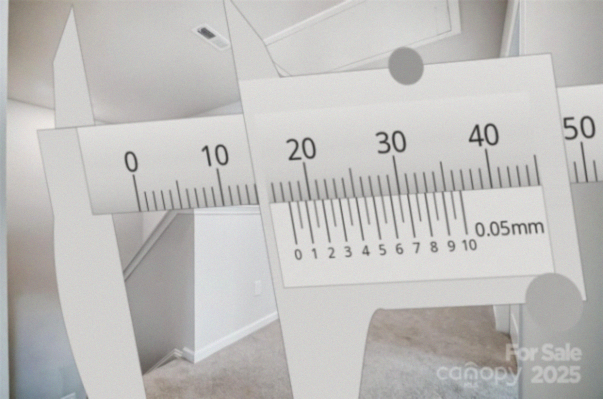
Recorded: 17.6; mm
